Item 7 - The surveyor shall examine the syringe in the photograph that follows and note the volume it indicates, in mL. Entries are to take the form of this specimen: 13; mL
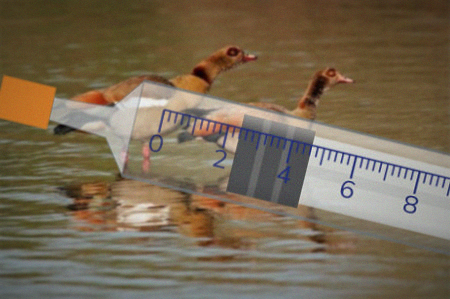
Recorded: 2.4; mL
